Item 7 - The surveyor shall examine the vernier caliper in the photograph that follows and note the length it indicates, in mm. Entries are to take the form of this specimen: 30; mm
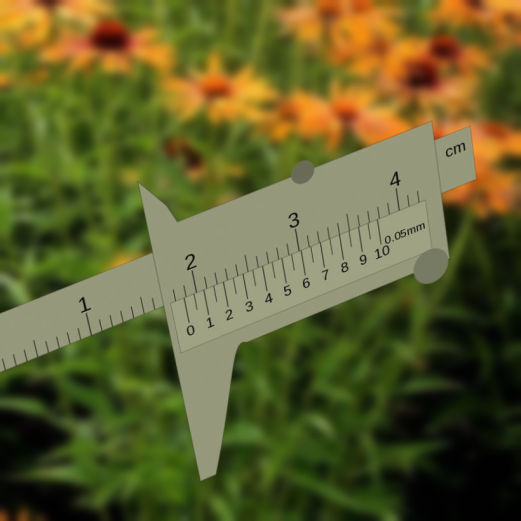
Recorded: 18.8; mm
